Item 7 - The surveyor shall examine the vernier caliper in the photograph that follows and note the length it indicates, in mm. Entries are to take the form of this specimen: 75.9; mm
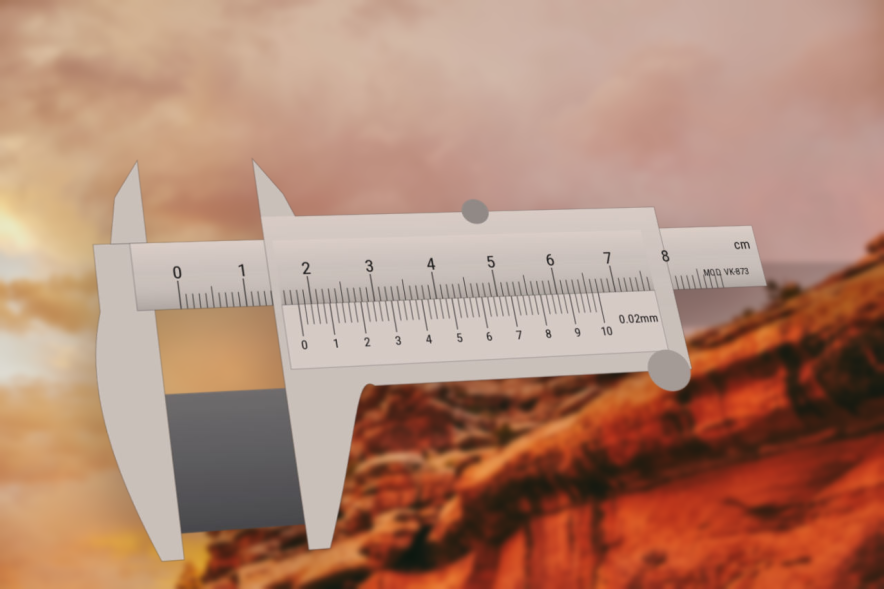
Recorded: 18.0; mm
